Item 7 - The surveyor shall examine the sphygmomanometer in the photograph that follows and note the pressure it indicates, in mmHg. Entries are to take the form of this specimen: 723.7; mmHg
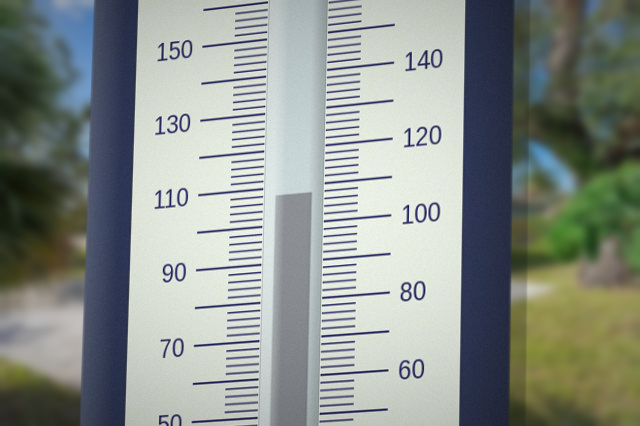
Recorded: 108; mmHg
